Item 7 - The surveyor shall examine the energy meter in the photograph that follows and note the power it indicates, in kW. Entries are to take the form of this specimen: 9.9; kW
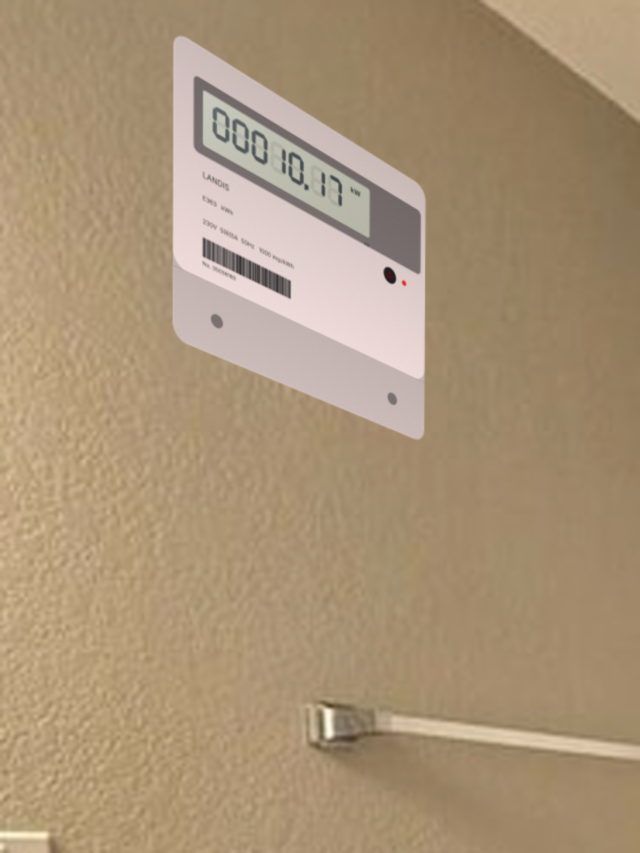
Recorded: 10.17; kW
